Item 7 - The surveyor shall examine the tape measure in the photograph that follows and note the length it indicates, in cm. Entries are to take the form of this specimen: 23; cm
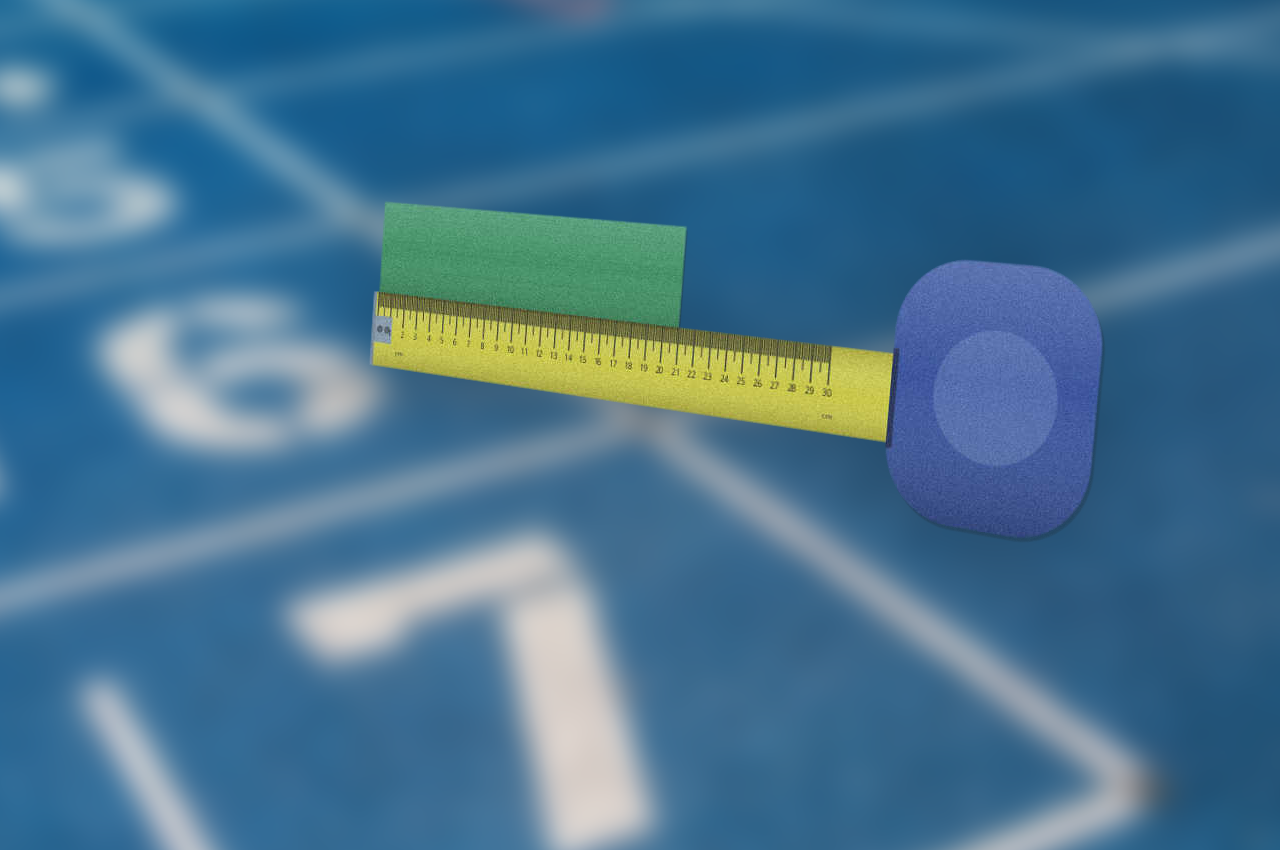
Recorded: 21; cm
